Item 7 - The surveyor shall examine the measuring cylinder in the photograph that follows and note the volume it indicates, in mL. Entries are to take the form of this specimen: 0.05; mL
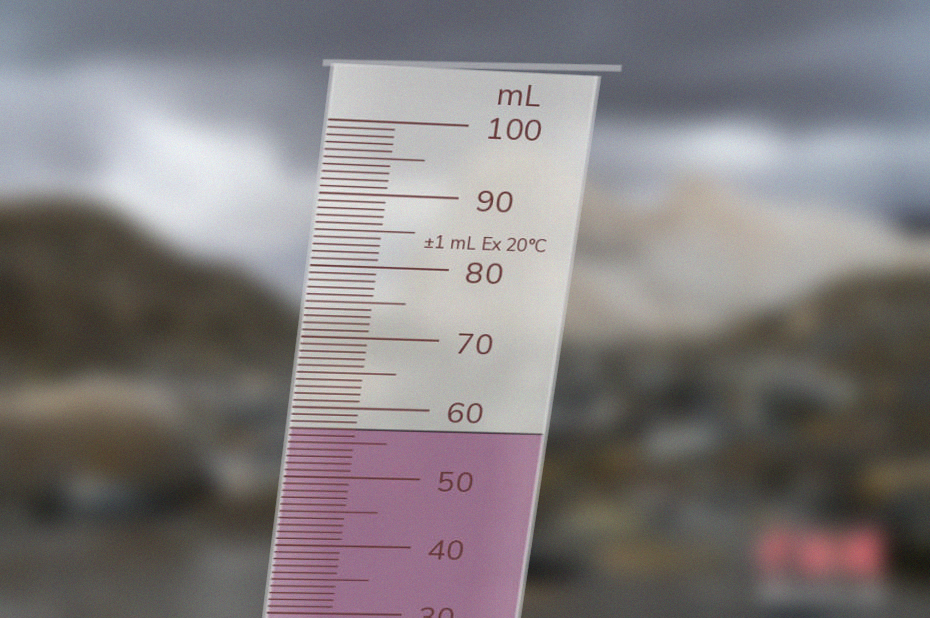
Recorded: 57; mL
